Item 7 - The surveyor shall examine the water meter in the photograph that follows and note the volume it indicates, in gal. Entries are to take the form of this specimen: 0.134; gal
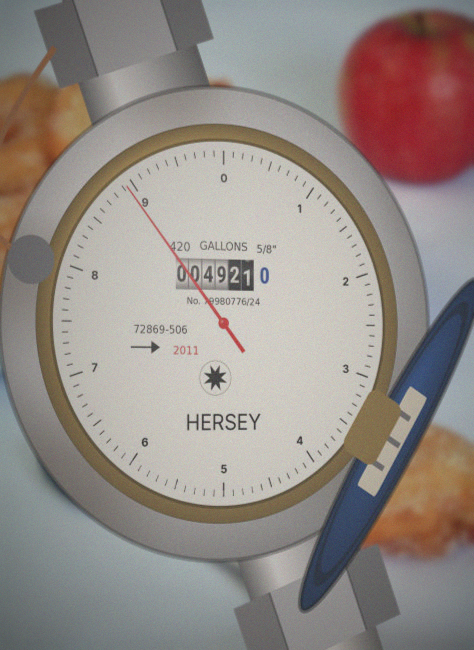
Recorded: 49208.9; gal
